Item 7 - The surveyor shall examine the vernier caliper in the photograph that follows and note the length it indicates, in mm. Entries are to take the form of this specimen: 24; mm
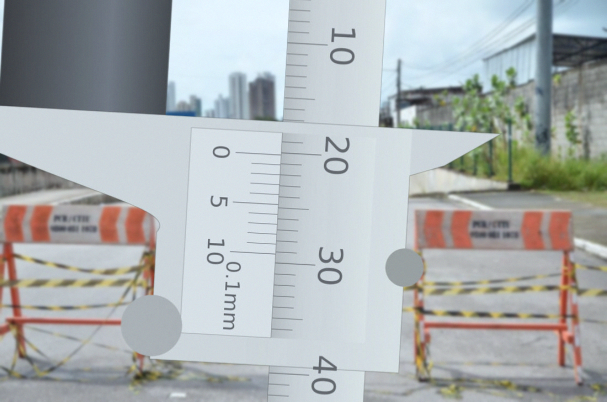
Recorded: 20.2; mm
